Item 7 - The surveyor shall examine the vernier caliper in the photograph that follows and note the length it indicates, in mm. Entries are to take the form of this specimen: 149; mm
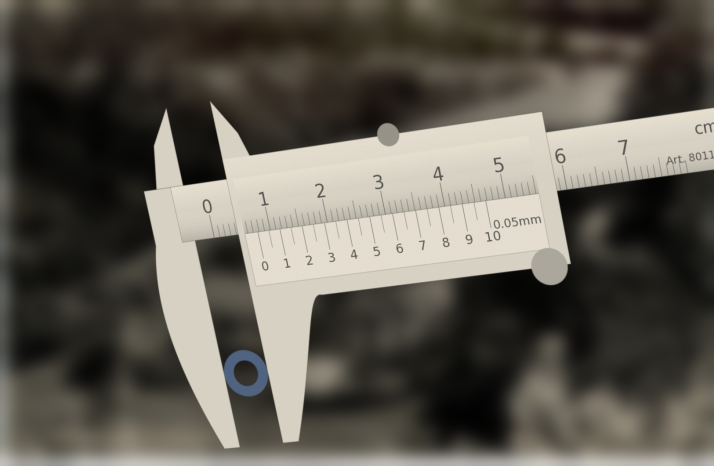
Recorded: 7.8; mm
